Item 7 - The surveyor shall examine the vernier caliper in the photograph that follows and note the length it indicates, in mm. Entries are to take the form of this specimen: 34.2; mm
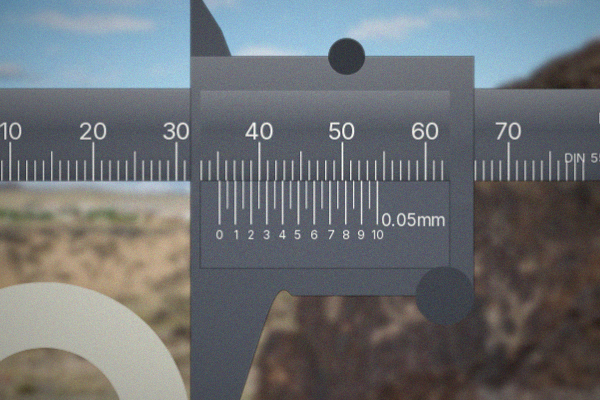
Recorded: 35.2; mm
